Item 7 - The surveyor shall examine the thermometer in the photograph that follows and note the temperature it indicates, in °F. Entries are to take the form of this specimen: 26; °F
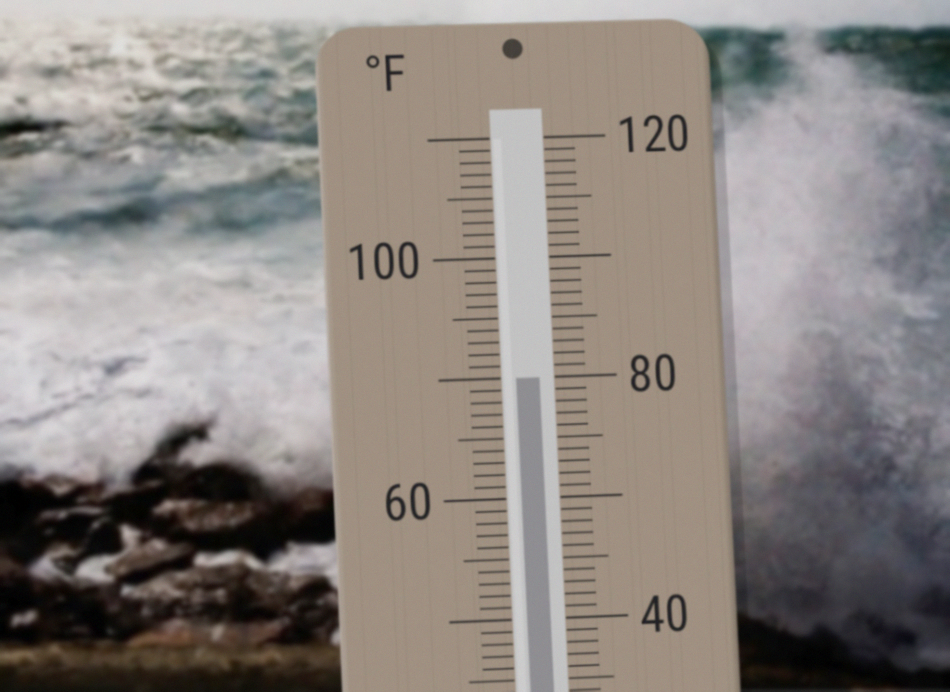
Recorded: 80; °F
